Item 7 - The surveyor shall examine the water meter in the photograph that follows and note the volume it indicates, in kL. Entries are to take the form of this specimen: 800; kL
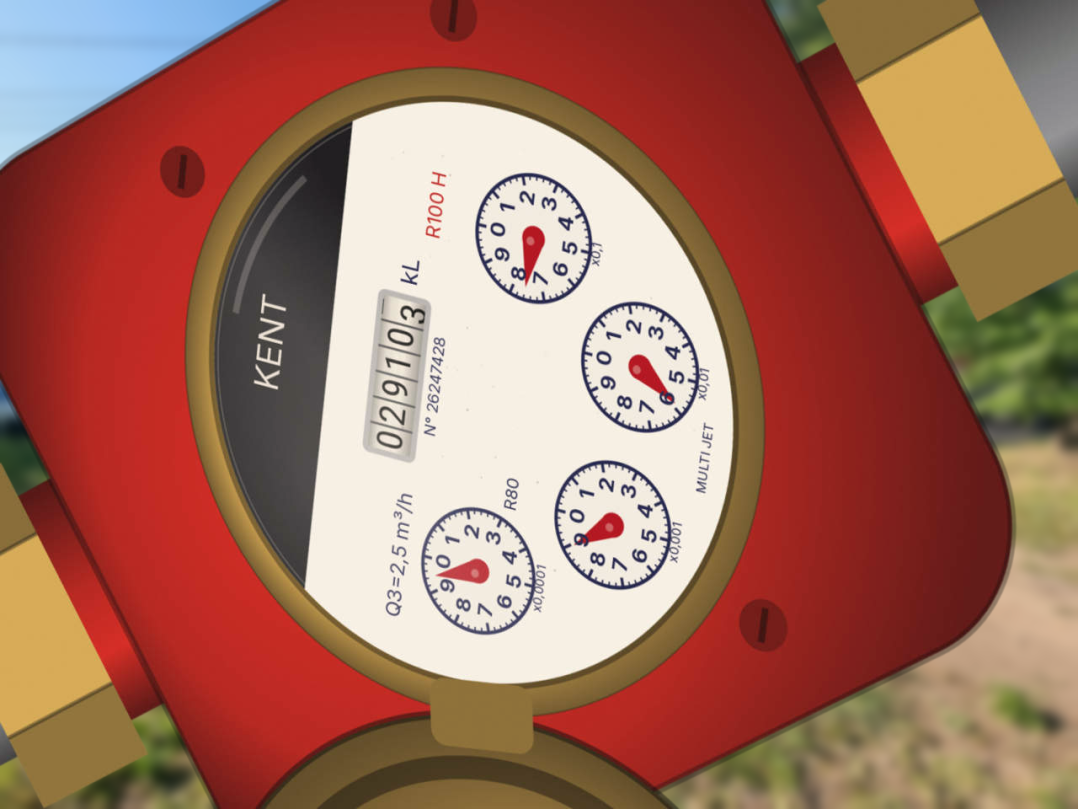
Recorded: 29102.7589; kL
